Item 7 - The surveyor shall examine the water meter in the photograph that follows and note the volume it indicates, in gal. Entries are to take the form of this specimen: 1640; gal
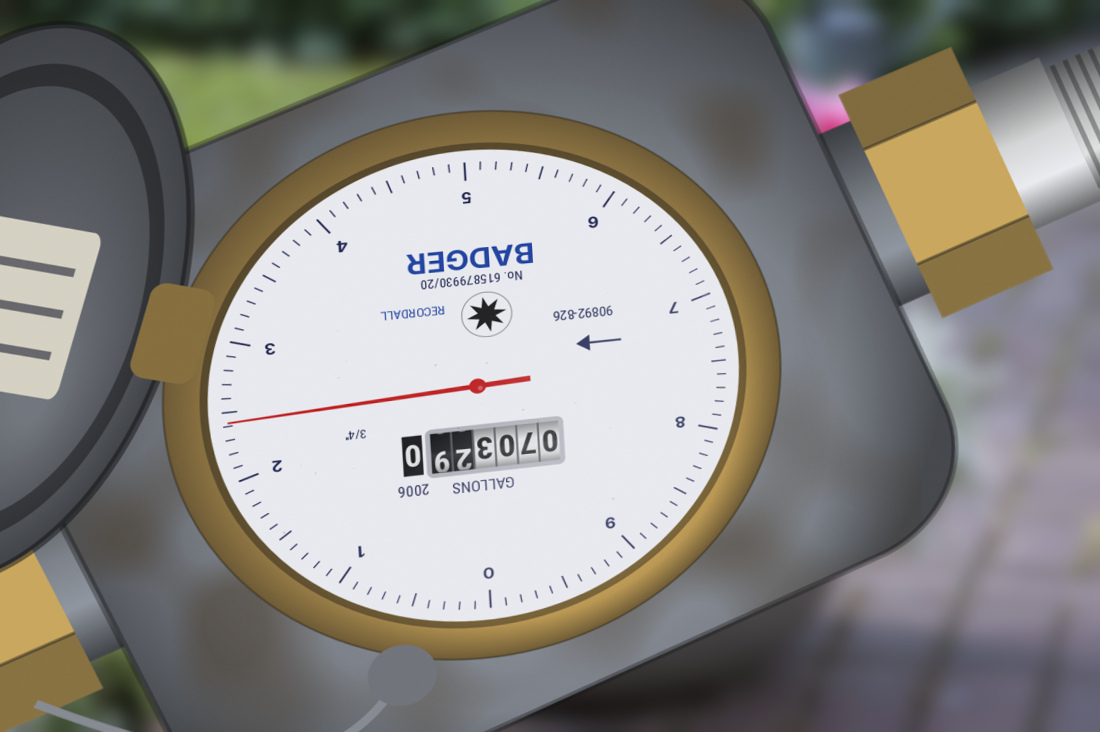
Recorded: 703292.4; gal
